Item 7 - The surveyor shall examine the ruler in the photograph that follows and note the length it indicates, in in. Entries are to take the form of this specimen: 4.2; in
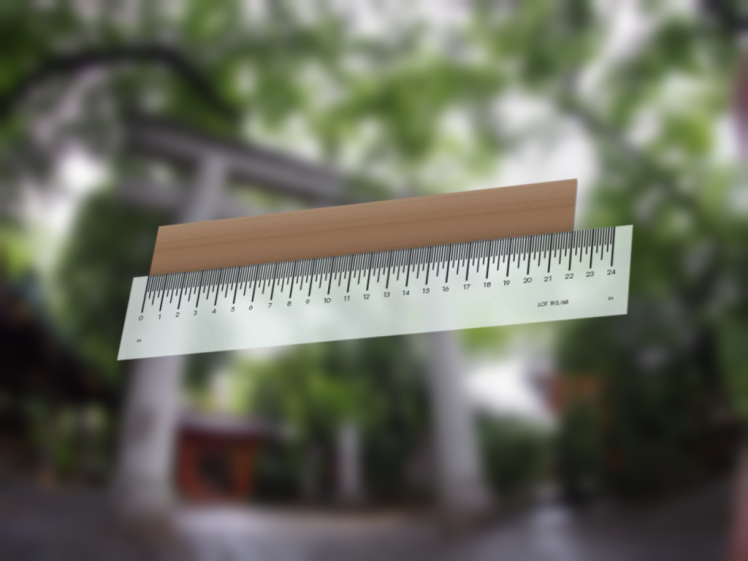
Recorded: 22; in
